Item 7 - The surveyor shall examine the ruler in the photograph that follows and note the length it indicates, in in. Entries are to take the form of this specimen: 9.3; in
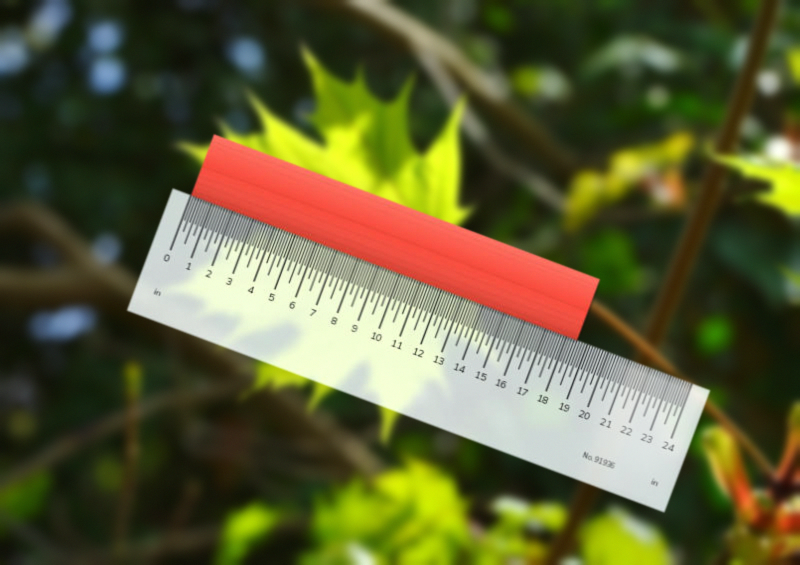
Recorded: 18.5; in
